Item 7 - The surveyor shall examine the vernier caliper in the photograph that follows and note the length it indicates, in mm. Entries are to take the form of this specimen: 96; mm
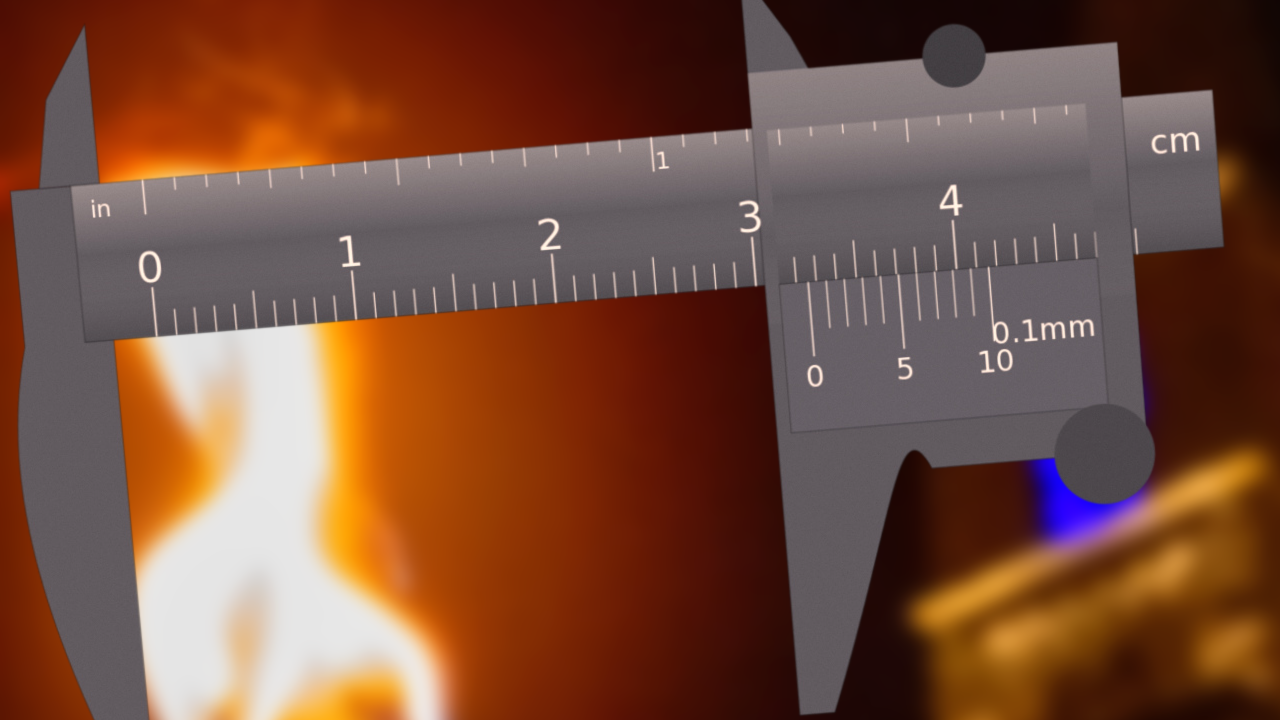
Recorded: 32.6; mm
